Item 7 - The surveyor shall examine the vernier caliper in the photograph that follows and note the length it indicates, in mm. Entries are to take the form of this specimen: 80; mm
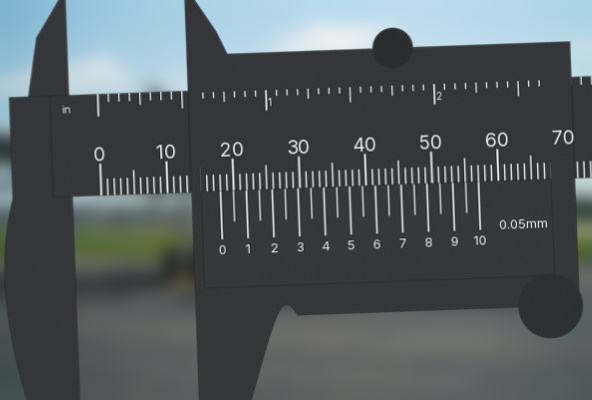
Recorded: 18.0; mm
